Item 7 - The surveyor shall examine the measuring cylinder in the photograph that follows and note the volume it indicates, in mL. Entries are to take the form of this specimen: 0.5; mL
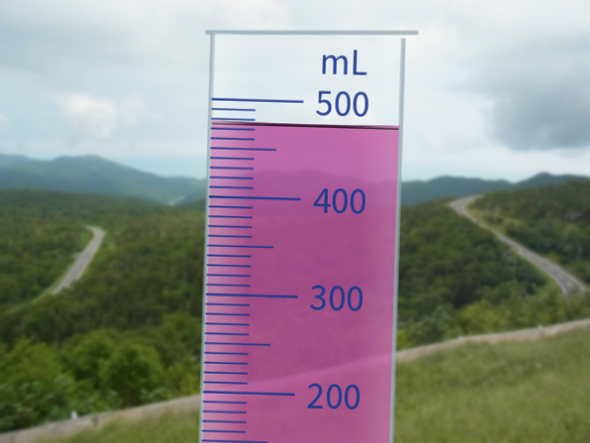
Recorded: 475; mL
